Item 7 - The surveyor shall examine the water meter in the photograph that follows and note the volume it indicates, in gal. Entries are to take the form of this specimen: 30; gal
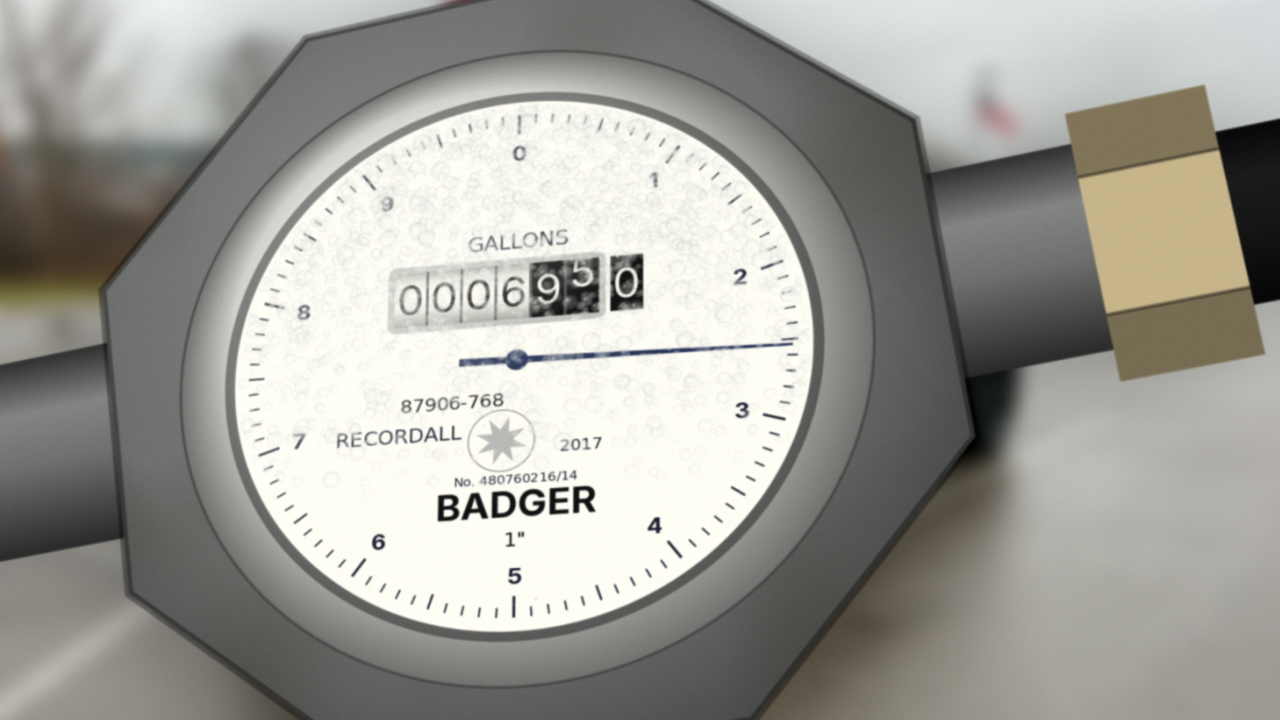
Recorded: 6952.5; gal
